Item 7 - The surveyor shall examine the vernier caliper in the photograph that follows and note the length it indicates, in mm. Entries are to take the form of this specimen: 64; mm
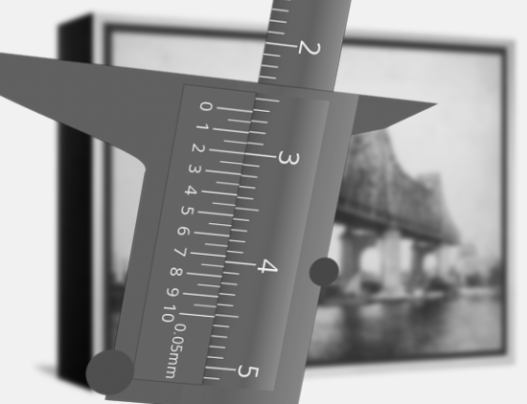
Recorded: 26.2; mm
